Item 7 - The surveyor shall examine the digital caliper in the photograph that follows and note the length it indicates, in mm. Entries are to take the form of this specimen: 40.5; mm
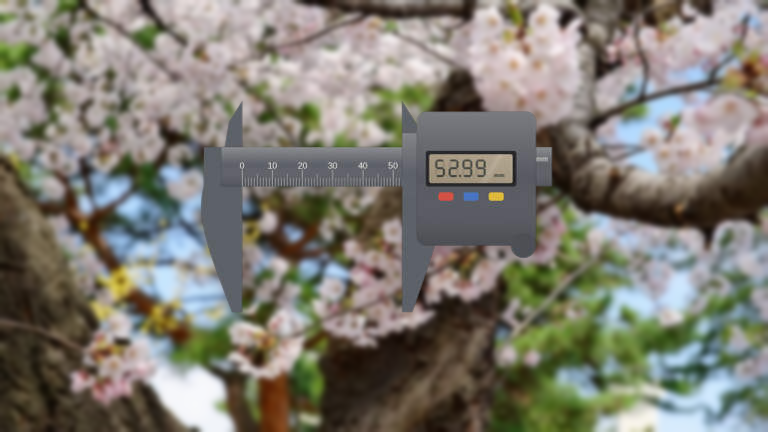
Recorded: 52.99; mm
